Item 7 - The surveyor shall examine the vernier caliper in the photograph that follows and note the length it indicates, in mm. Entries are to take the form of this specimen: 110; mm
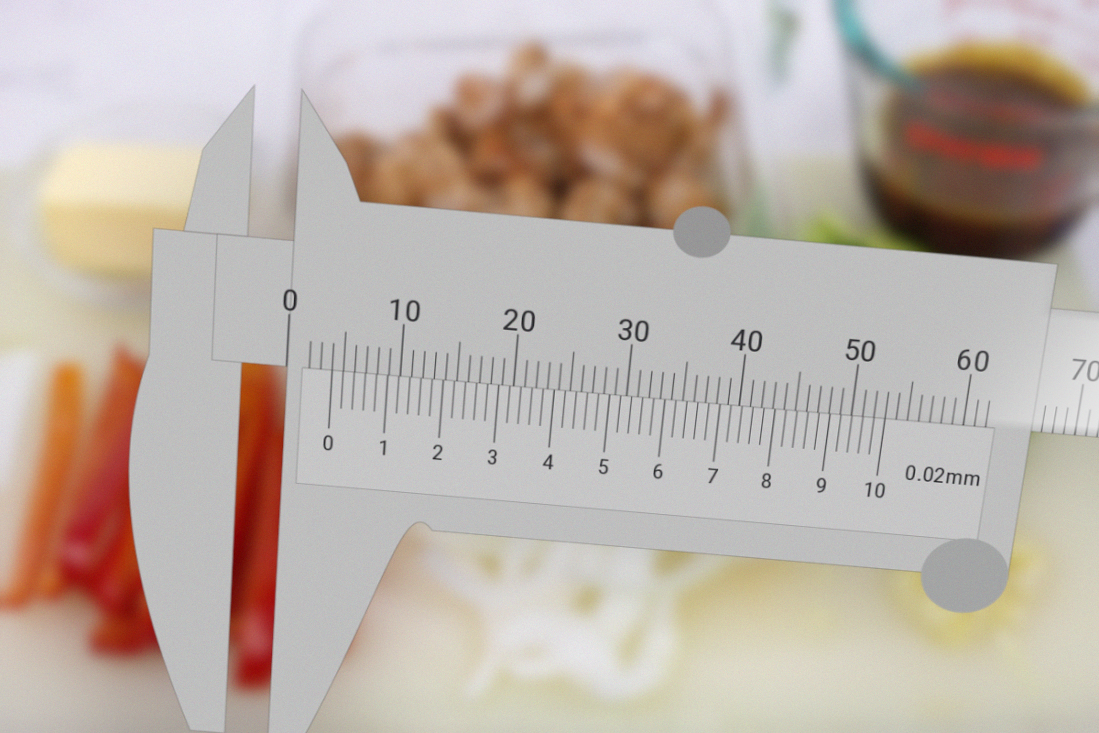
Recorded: 4.0; mm
